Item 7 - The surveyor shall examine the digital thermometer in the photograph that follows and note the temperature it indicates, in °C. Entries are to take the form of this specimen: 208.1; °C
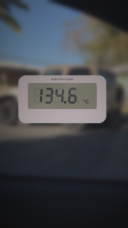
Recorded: 134.6; °C
